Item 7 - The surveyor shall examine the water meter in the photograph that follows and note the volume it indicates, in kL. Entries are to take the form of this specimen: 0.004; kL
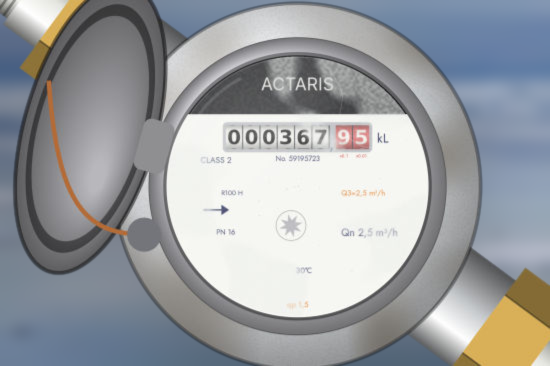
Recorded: 367.95; kL
